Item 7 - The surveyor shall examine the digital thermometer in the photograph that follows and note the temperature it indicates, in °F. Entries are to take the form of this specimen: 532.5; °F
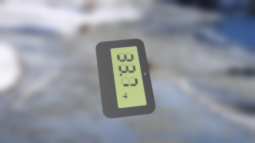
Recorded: 33.7; °F
